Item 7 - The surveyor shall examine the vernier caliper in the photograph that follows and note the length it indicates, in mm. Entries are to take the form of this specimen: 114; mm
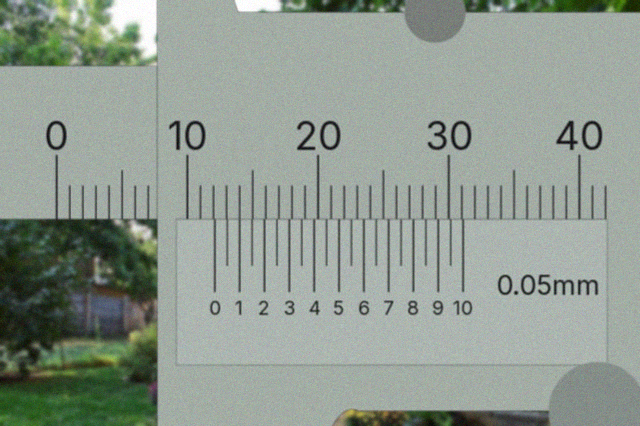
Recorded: 12.1; mm
